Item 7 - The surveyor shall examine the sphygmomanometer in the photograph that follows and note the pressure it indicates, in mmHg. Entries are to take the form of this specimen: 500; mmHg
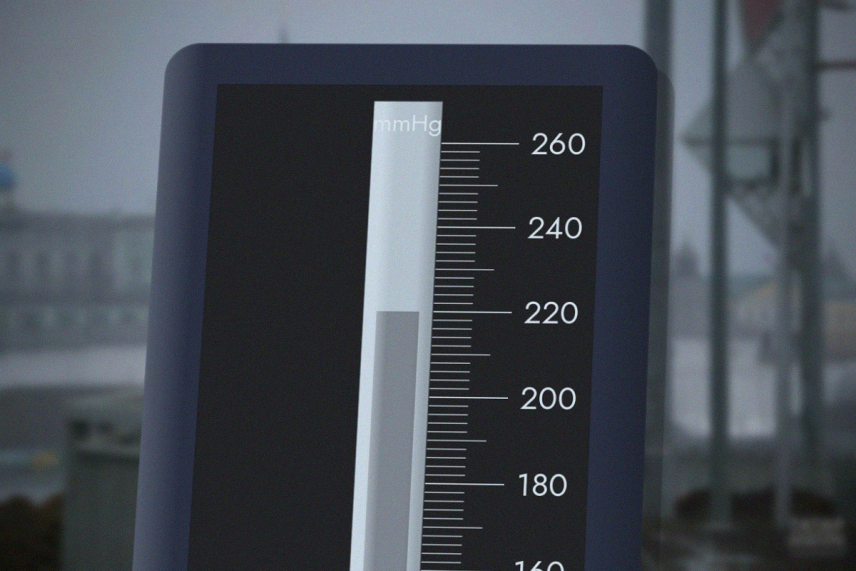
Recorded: 220; mmHg
